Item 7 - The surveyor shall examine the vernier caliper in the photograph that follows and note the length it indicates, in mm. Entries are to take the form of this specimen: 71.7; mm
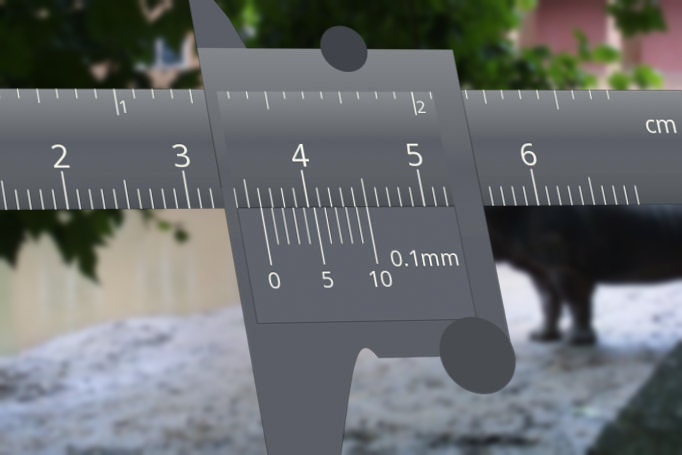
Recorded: 36.0; mm
